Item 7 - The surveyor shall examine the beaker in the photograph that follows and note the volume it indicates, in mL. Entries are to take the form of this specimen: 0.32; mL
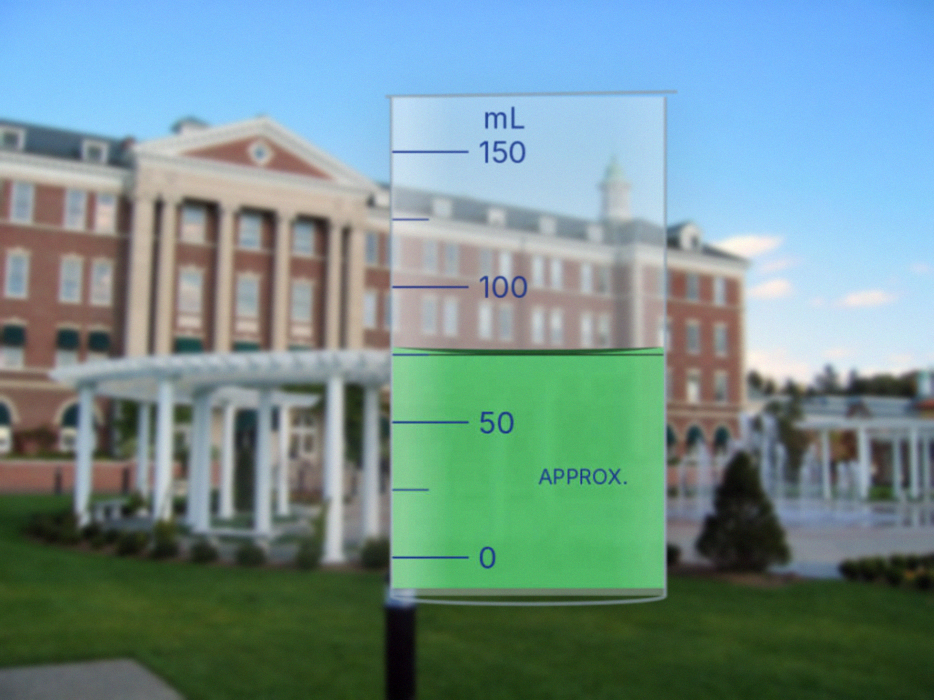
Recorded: 75; mL
